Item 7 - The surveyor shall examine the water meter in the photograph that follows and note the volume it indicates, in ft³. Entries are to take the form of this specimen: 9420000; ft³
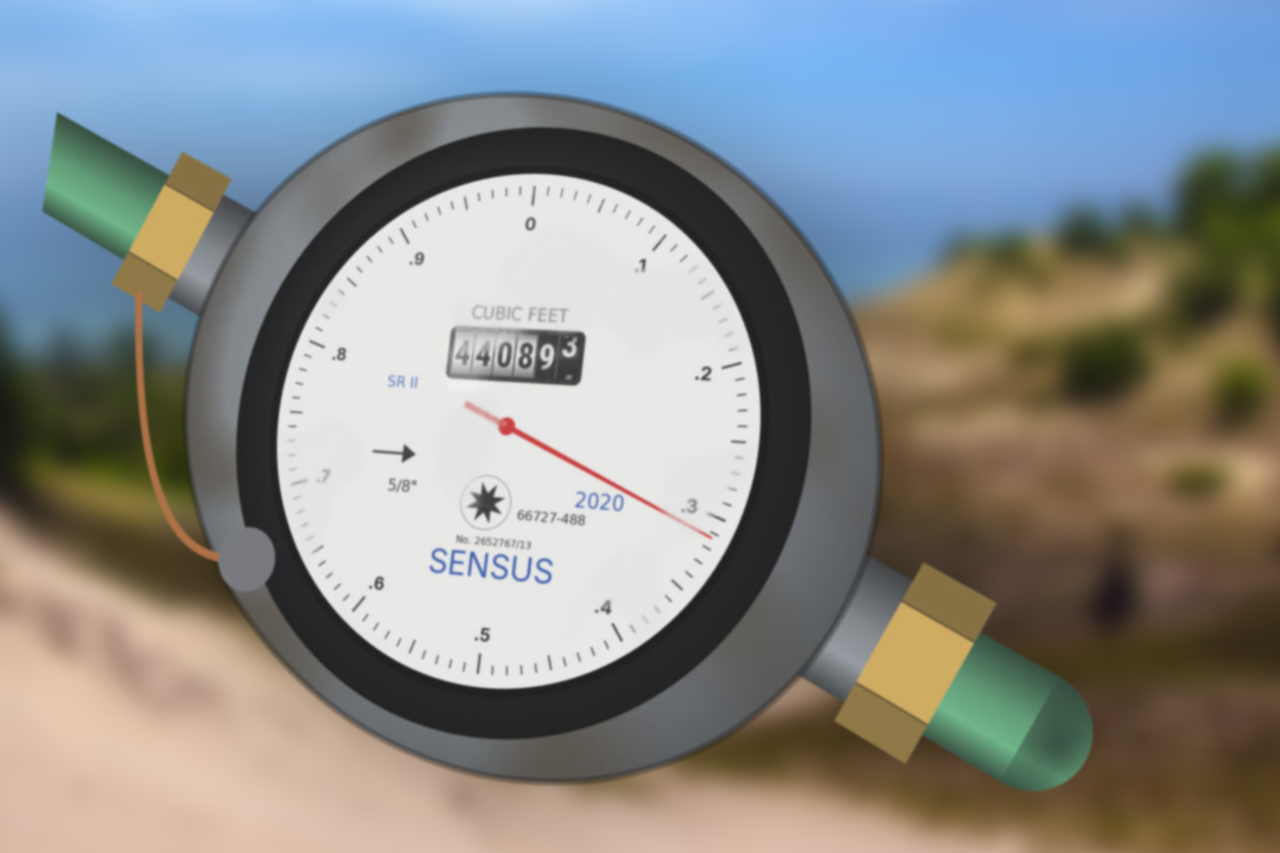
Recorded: 440893.31; ft³
